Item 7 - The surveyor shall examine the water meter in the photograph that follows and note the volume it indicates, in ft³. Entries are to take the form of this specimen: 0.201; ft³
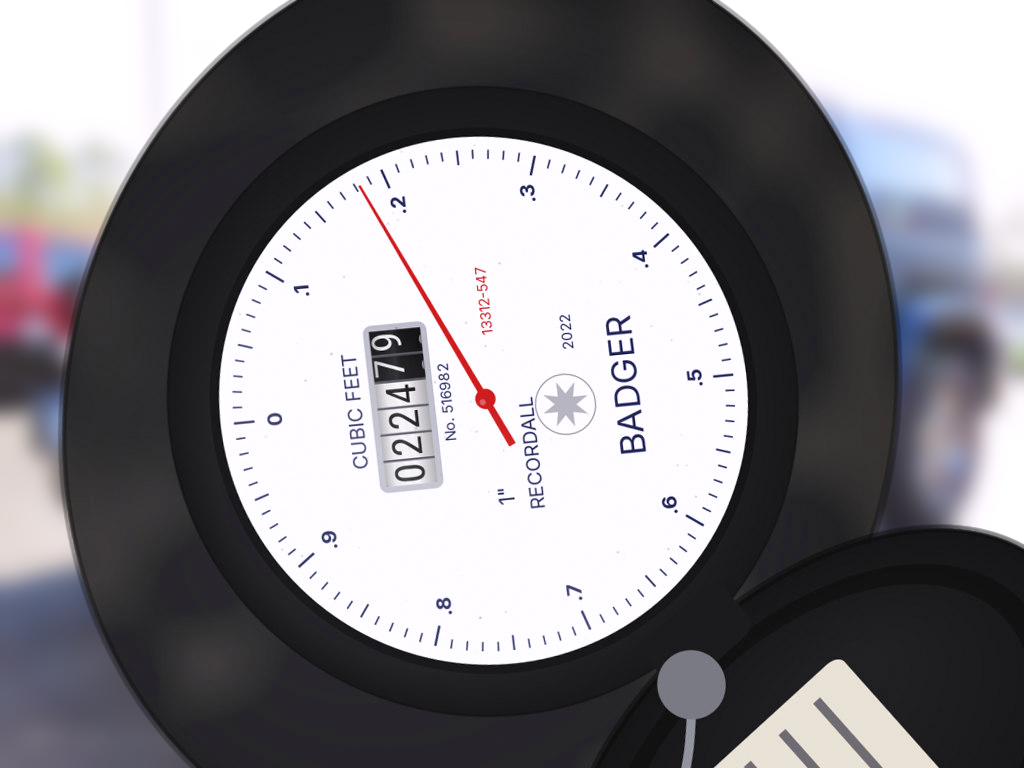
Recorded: 22479.18; ft³
